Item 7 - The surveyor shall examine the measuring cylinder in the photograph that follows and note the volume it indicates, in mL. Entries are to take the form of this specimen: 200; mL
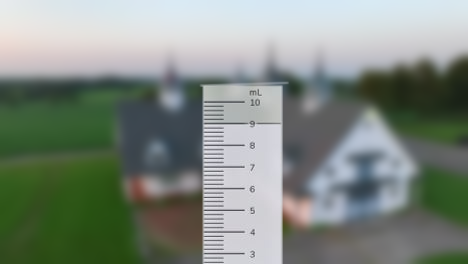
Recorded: 9; mL
